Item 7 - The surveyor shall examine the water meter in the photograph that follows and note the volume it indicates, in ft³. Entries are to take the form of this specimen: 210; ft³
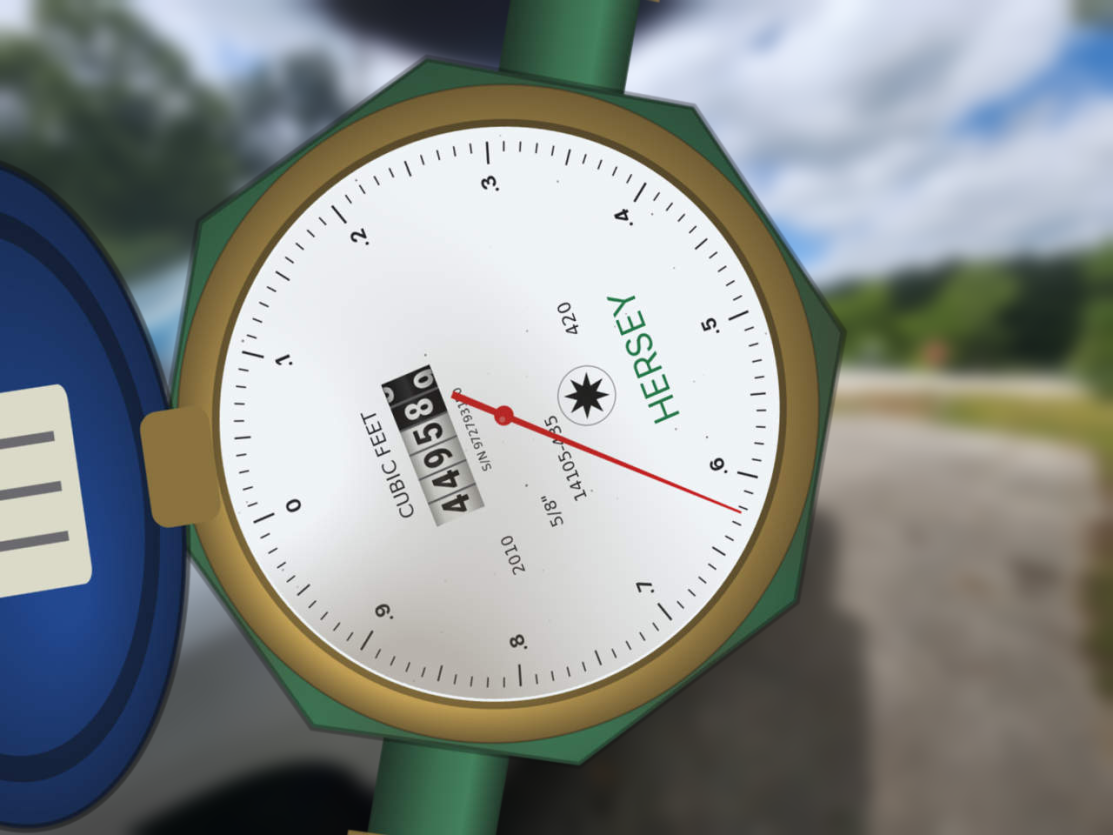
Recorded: 449588.62; ft³
